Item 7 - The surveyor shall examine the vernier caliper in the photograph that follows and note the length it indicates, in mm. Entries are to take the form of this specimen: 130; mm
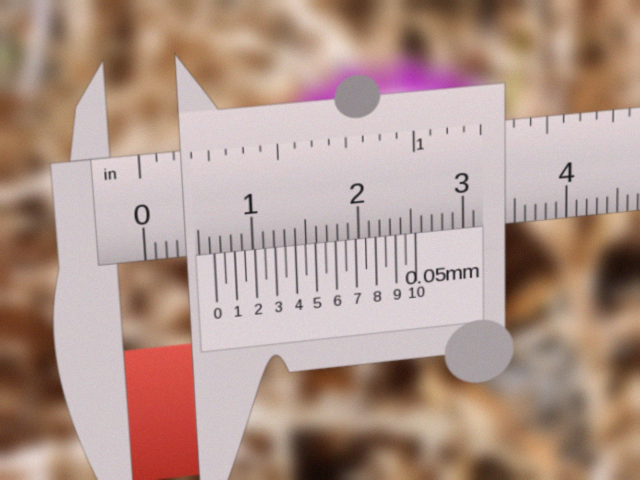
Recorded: 6.4; mm
